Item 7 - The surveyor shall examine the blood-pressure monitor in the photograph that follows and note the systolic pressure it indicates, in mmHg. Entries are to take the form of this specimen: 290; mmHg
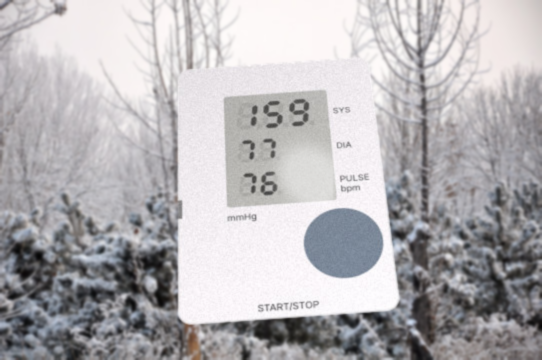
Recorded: 159; mmHg
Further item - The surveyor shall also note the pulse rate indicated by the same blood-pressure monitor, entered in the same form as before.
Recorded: 76; bpm
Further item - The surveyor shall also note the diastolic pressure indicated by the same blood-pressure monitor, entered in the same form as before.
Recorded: 77; mmHg
